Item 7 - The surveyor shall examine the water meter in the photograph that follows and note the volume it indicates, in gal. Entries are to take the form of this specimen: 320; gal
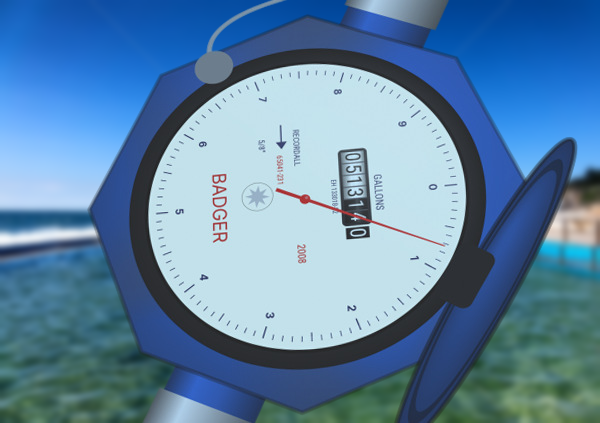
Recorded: 513140.7; gal
